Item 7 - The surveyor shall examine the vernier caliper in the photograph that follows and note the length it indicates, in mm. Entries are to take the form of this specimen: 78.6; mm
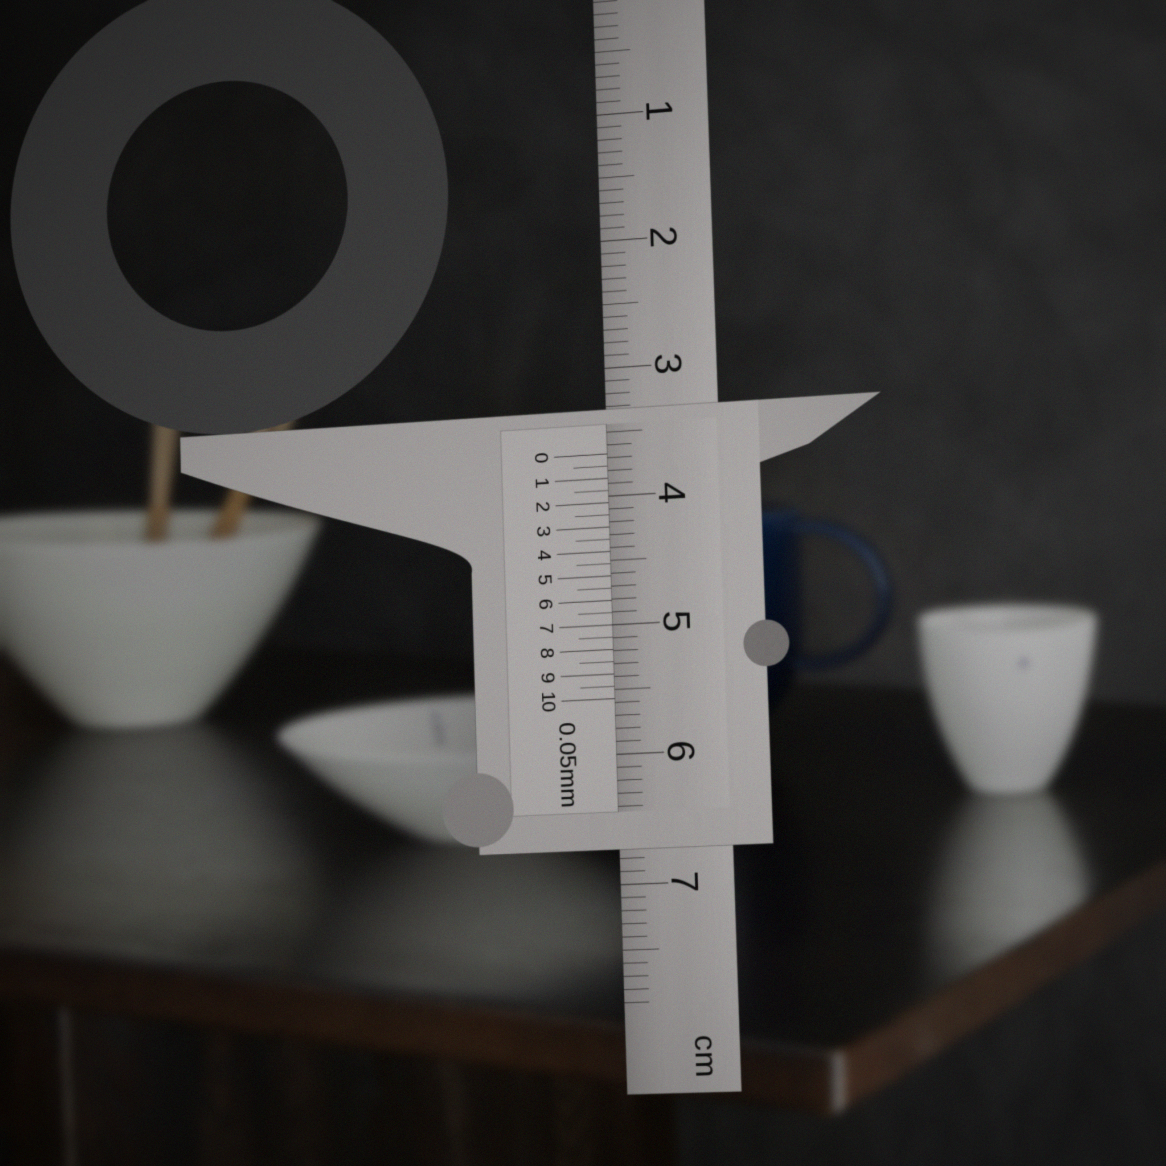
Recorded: 36.7; mm
